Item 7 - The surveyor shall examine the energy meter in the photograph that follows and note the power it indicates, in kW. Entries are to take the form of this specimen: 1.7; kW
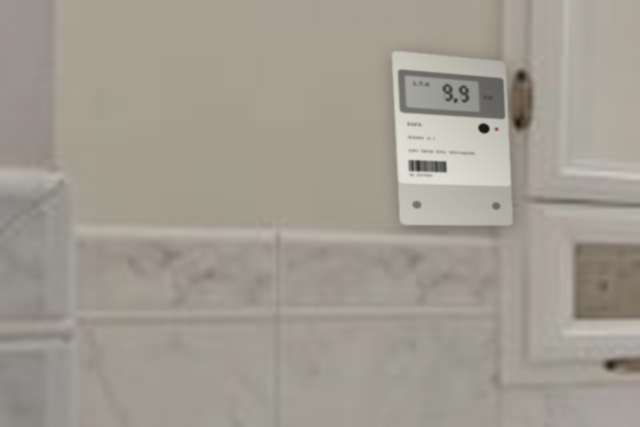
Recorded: 9.9; kW
